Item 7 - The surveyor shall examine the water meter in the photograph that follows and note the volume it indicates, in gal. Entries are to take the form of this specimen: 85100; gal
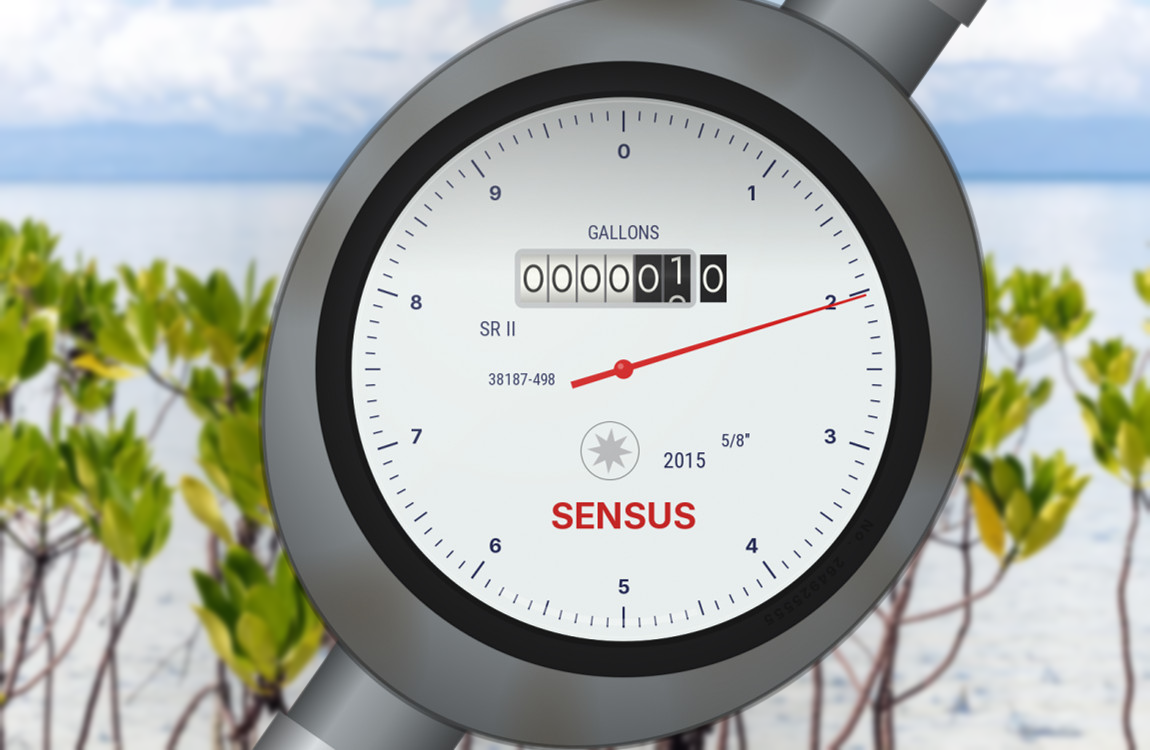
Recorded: 12.0; gal
